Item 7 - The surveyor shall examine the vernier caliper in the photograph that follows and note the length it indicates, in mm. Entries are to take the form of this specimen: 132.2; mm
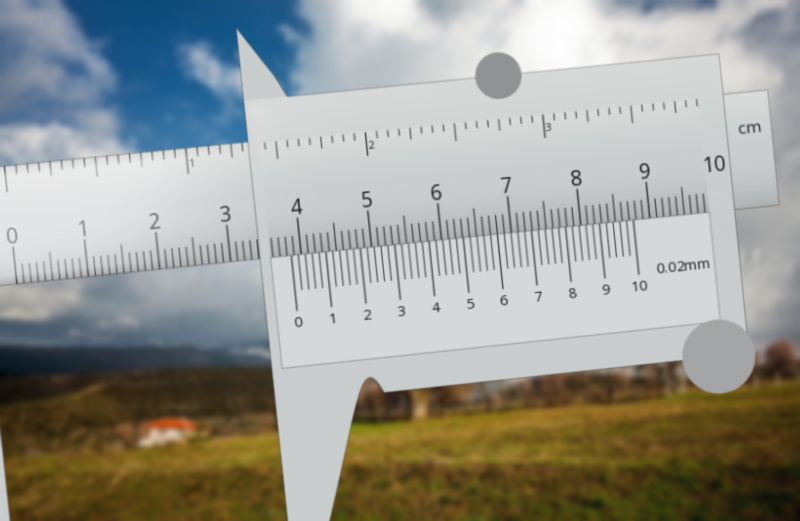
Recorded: 38.6; mm
